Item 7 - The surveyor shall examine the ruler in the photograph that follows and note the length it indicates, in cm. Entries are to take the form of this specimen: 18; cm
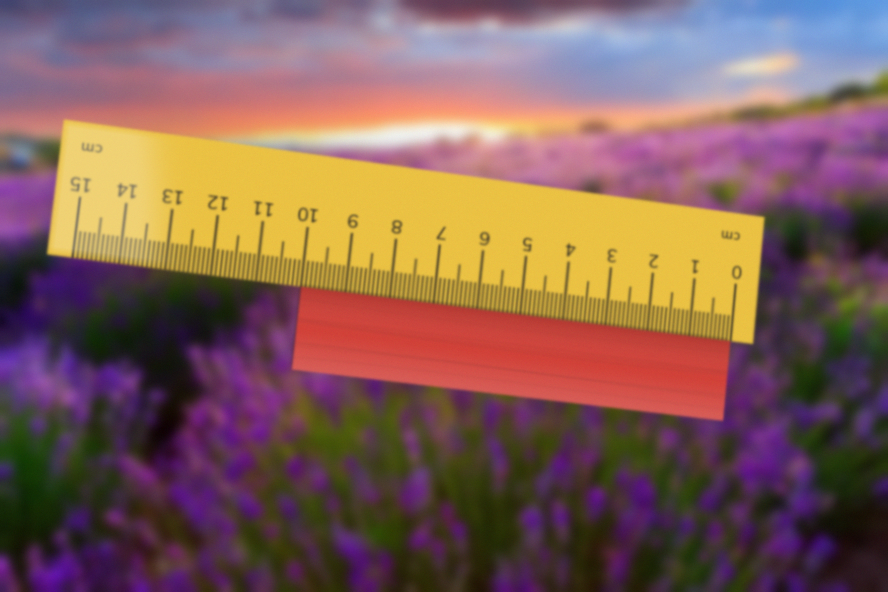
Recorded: 10; cm
